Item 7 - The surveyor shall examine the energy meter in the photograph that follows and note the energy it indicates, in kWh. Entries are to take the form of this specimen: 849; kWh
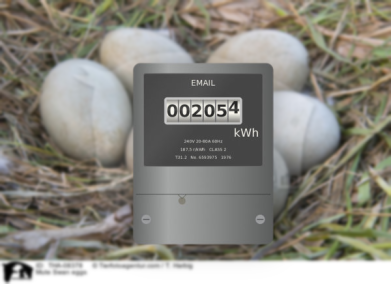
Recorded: 2054; kWh
